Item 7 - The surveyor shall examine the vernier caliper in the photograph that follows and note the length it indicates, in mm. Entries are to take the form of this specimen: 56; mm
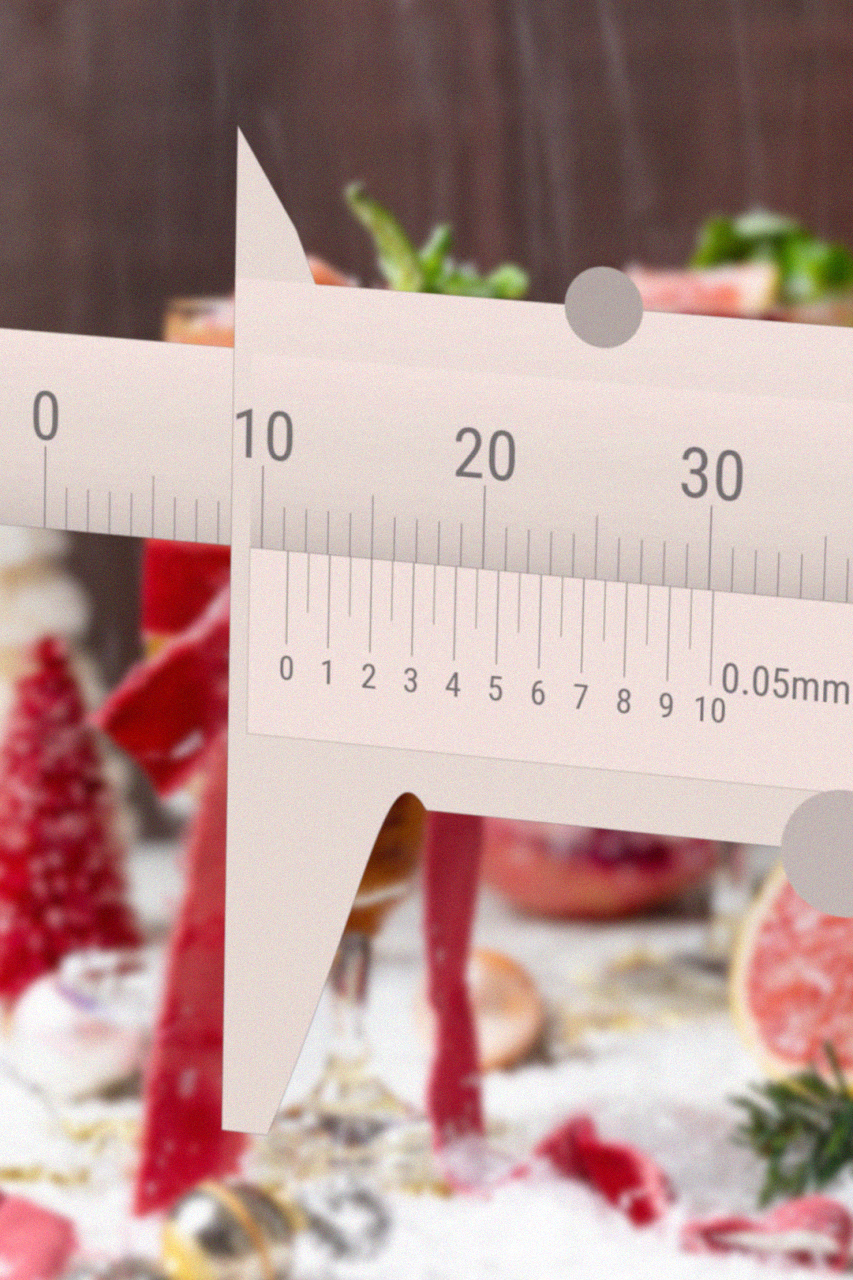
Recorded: 11.2; mm
